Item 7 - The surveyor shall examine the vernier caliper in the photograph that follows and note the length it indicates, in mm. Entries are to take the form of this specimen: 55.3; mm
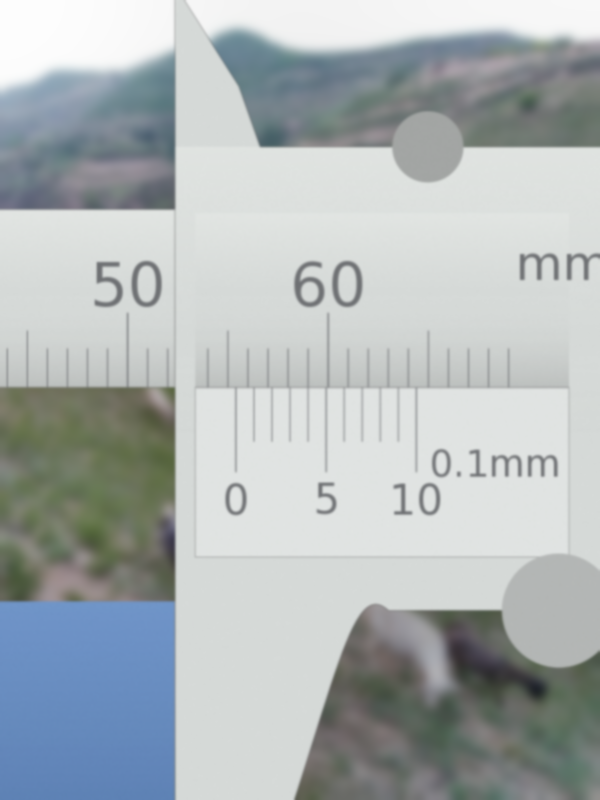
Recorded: 55.4; mm
